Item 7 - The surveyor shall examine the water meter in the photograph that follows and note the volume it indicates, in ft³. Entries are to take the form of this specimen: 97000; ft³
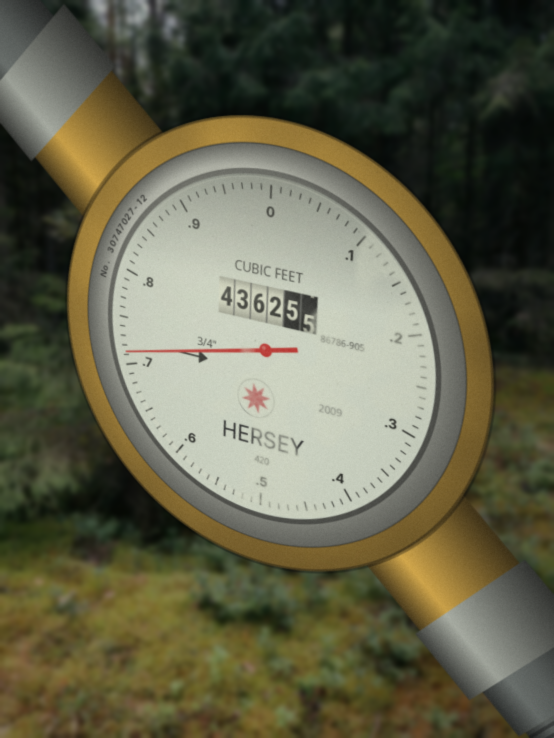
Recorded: 436254.71; ft³
